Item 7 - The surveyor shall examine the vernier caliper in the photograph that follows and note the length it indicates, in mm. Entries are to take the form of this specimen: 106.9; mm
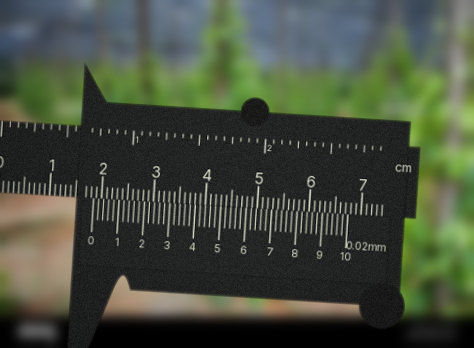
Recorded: 18.5; mm
